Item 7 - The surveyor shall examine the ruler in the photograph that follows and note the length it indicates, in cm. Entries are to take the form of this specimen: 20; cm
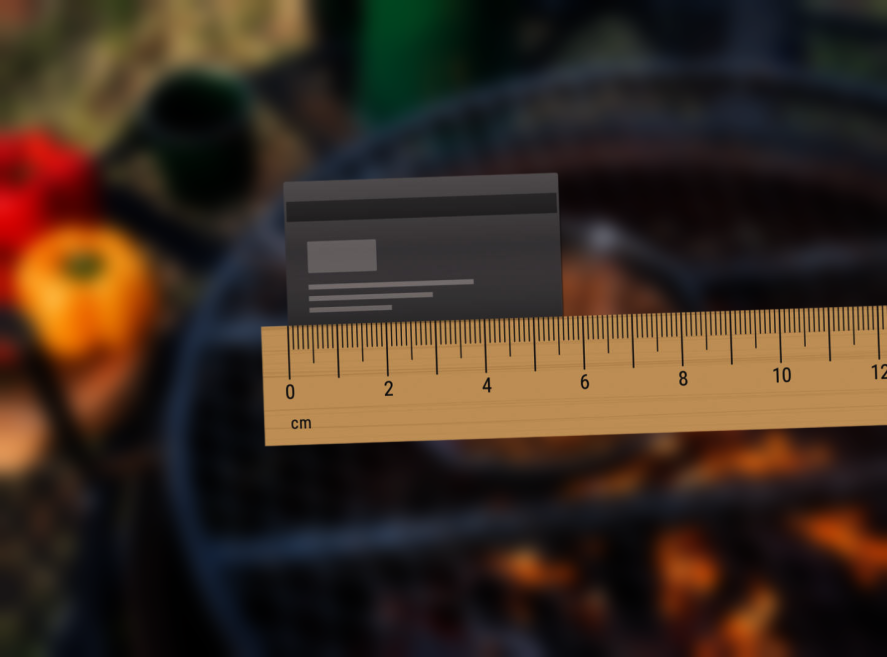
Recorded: 5.6; cm
